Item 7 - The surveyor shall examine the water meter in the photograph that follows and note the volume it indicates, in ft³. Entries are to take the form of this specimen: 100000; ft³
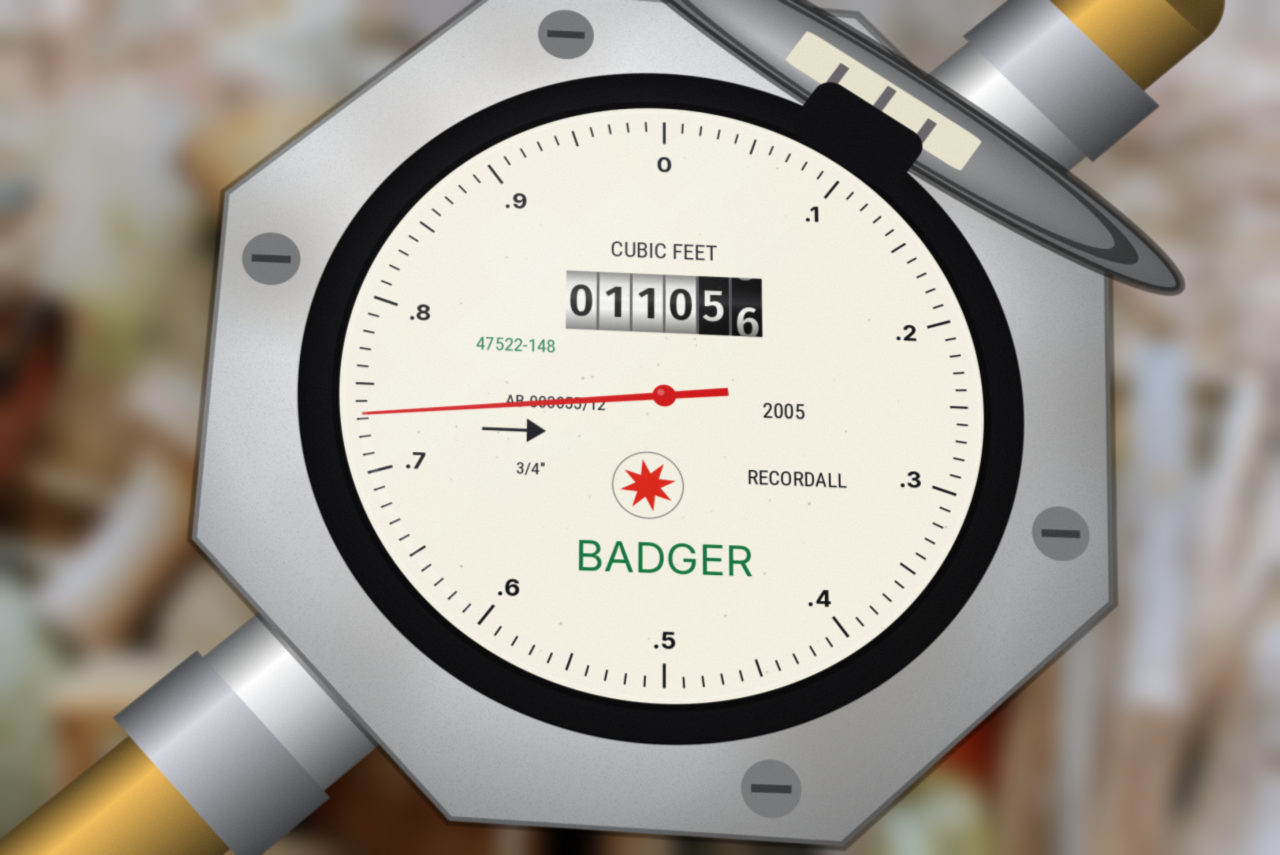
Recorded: 11055.73; ft³
